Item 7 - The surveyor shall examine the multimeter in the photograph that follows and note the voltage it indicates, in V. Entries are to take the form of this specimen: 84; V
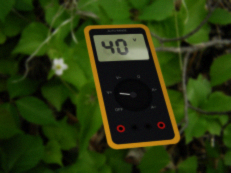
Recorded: 40; V
